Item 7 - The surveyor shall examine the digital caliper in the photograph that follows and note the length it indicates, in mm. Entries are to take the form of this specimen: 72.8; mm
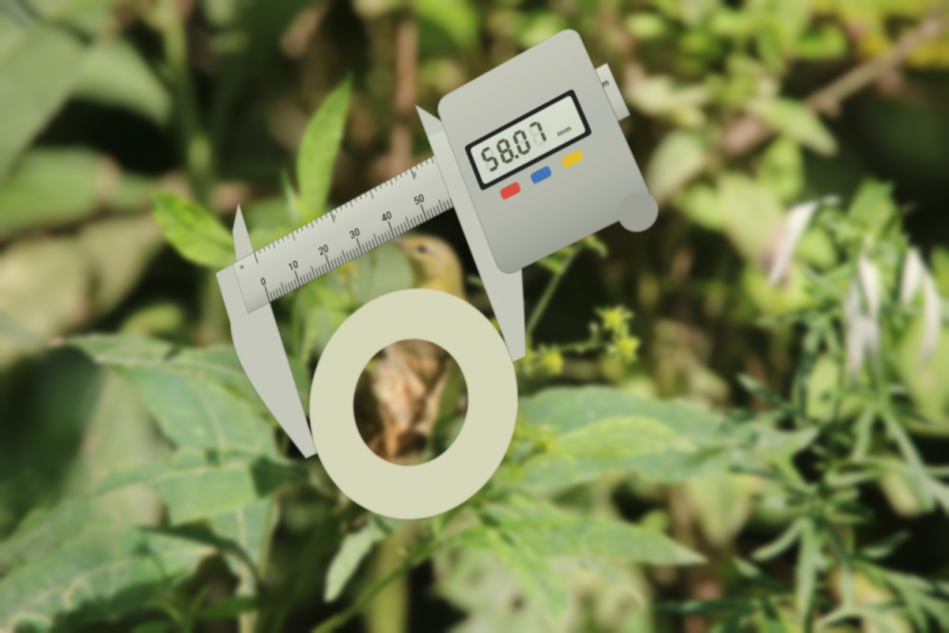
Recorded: 58.07; mm
